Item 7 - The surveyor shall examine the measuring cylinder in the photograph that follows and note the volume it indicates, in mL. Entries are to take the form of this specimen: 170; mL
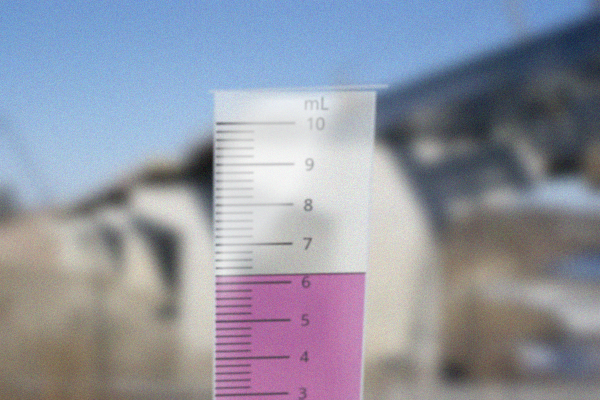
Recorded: 6.2; mL
